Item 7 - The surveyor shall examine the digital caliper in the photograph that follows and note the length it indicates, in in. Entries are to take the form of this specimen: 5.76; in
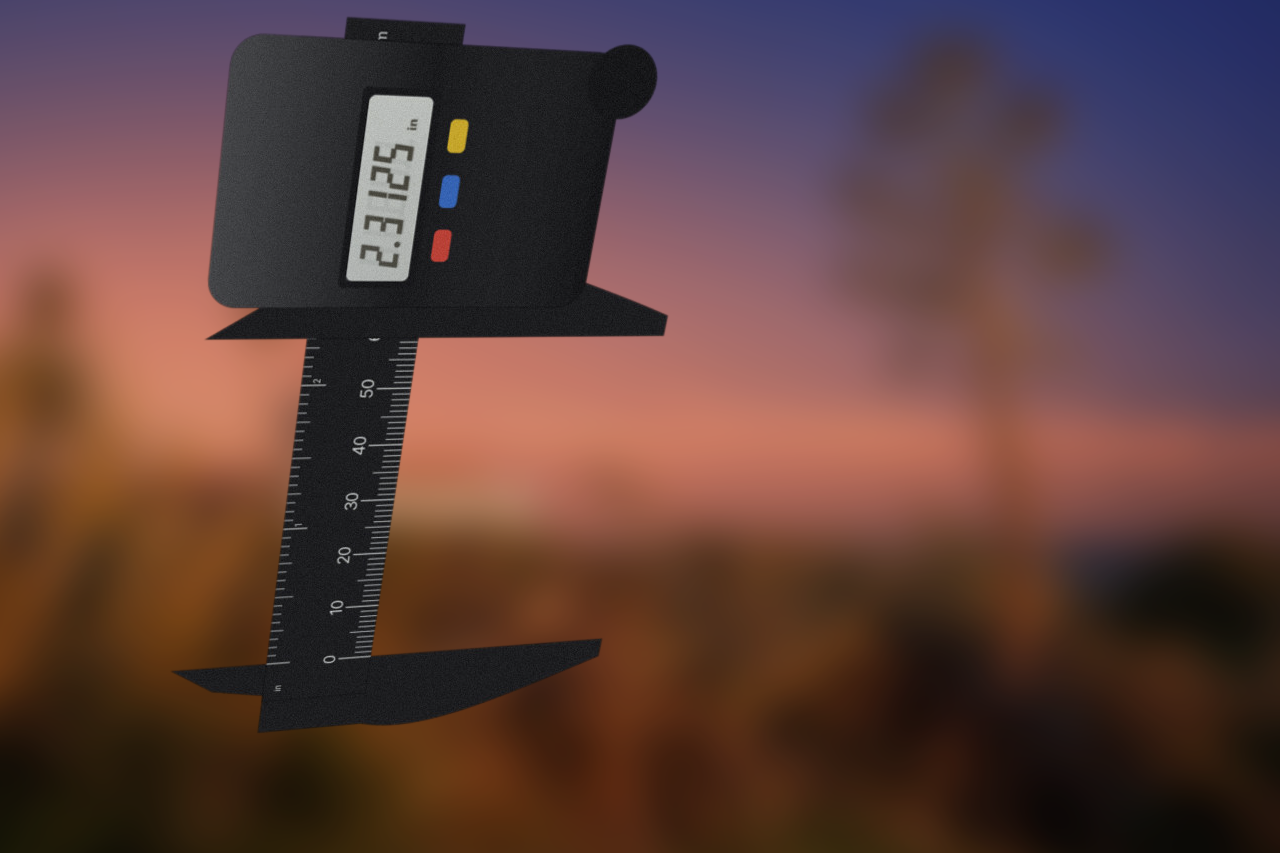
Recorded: 2.3125; in
